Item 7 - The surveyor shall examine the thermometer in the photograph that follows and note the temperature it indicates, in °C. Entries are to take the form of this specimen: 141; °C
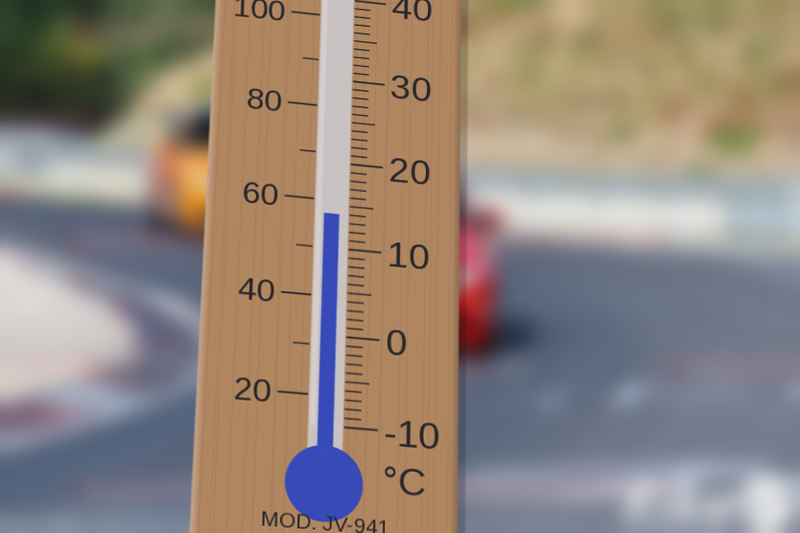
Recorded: 14; °C
